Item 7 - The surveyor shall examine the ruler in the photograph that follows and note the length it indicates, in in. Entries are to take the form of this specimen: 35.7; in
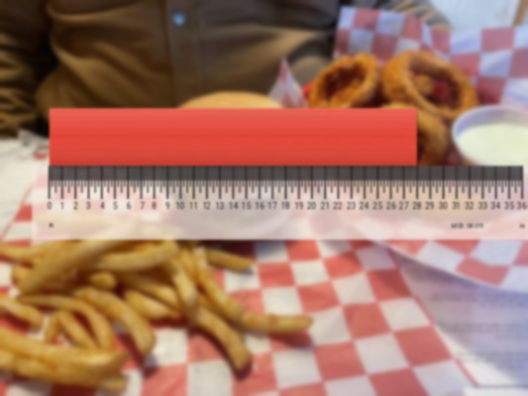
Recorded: 28; in
